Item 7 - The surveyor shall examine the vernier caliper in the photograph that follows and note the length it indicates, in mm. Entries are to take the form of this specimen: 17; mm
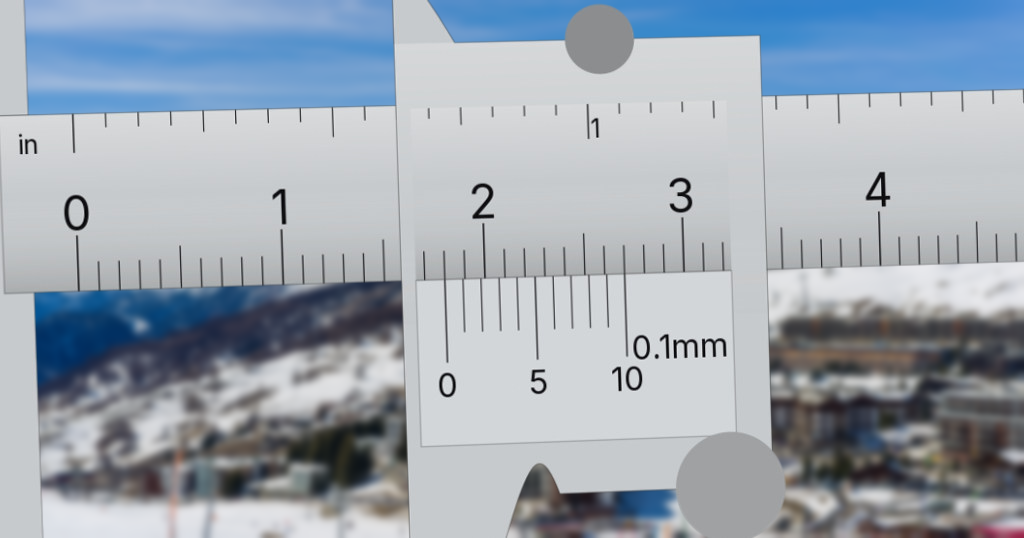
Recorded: 18.0; mm
